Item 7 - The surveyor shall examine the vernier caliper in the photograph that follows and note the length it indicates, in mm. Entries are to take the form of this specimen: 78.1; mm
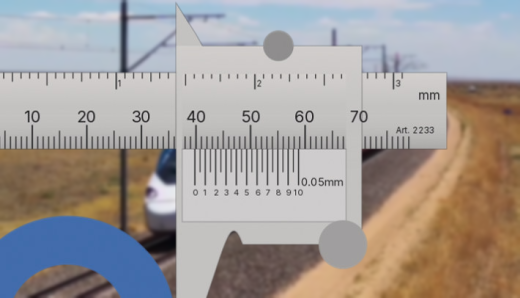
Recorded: 39.8; mm
